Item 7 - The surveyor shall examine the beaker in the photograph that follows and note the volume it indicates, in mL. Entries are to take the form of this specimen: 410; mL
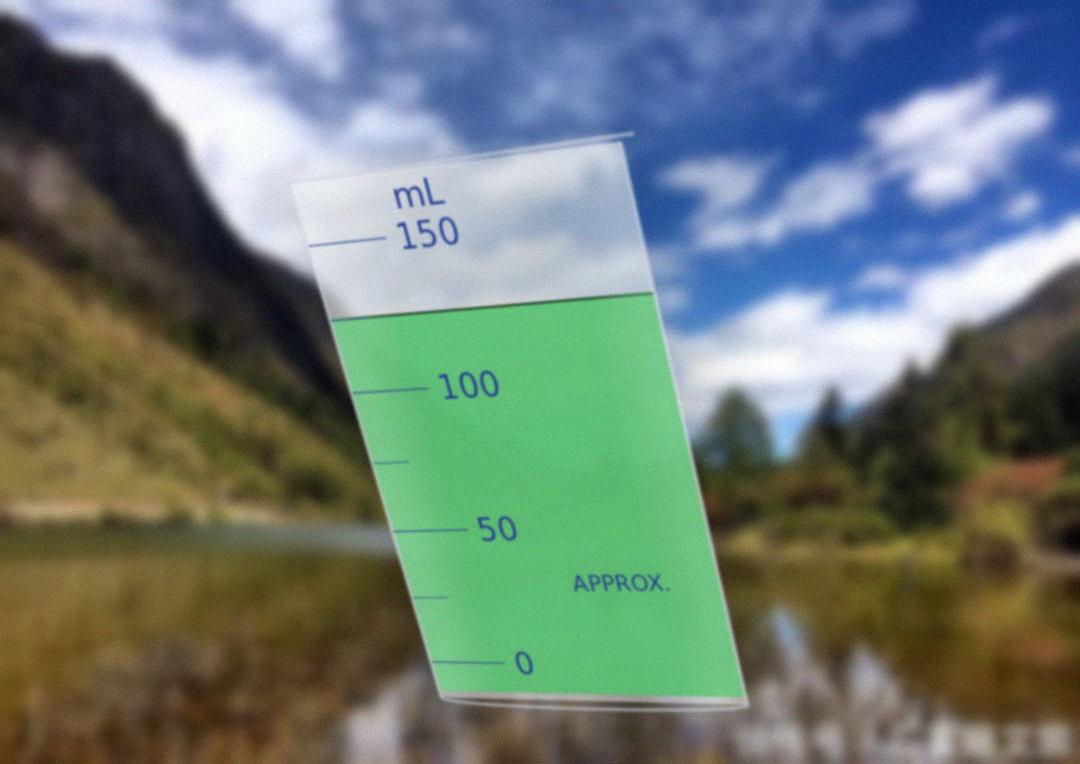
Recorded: 125; mL
